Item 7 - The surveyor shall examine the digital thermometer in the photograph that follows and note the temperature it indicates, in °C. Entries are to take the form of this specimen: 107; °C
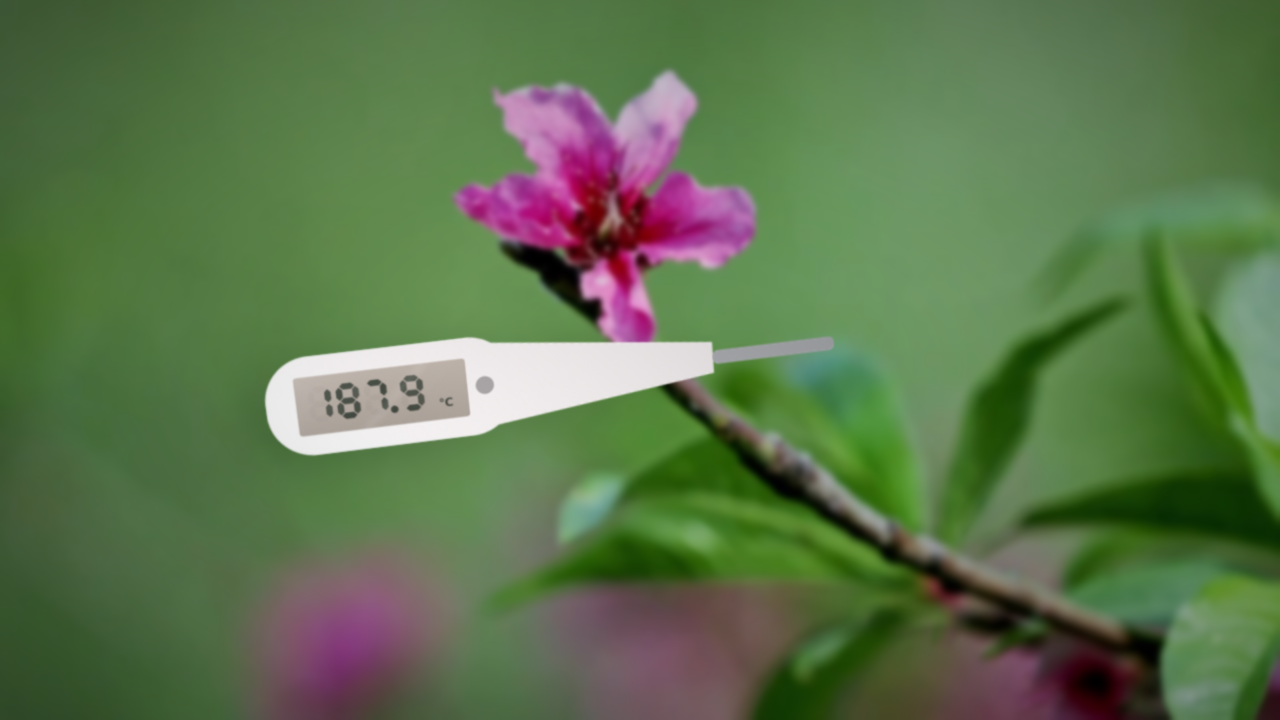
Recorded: 187.9; °C
